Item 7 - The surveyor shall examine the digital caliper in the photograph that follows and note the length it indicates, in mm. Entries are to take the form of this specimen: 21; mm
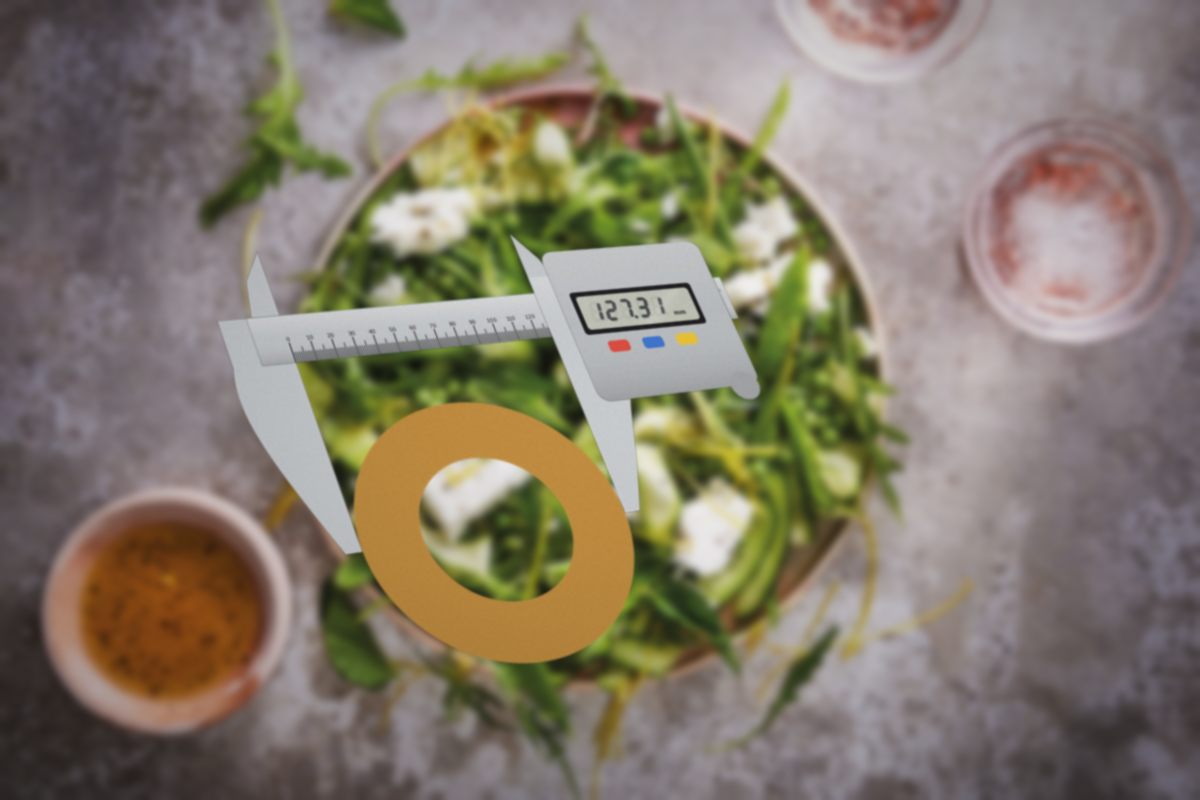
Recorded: 127.31; mm
